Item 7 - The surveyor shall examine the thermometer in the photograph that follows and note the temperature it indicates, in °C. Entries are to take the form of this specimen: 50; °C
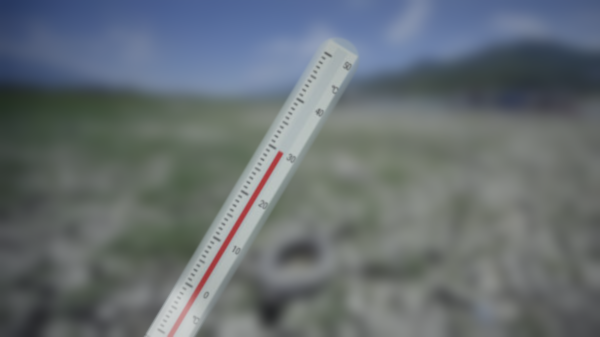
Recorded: 30; °C
